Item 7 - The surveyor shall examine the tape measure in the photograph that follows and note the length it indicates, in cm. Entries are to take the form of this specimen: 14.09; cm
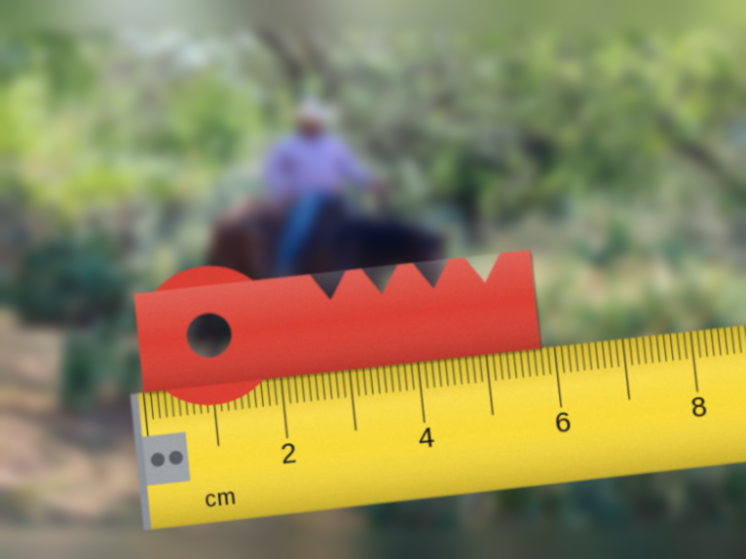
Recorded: 5.8; cm
